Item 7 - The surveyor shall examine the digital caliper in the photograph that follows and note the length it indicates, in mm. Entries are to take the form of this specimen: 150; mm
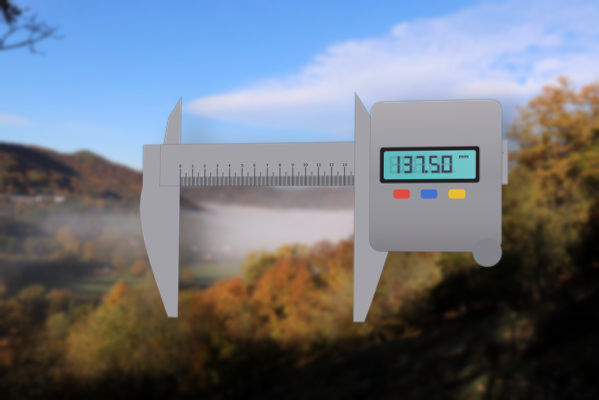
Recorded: 137.50; mm
